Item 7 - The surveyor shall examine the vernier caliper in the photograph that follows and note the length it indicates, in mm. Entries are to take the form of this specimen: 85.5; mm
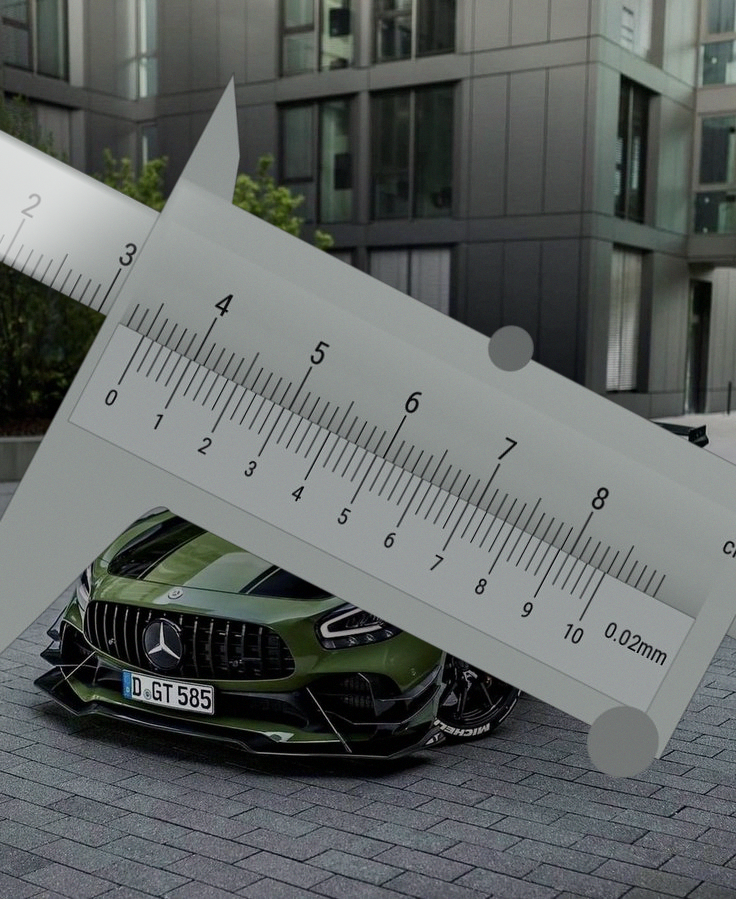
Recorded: 34.8; mm
